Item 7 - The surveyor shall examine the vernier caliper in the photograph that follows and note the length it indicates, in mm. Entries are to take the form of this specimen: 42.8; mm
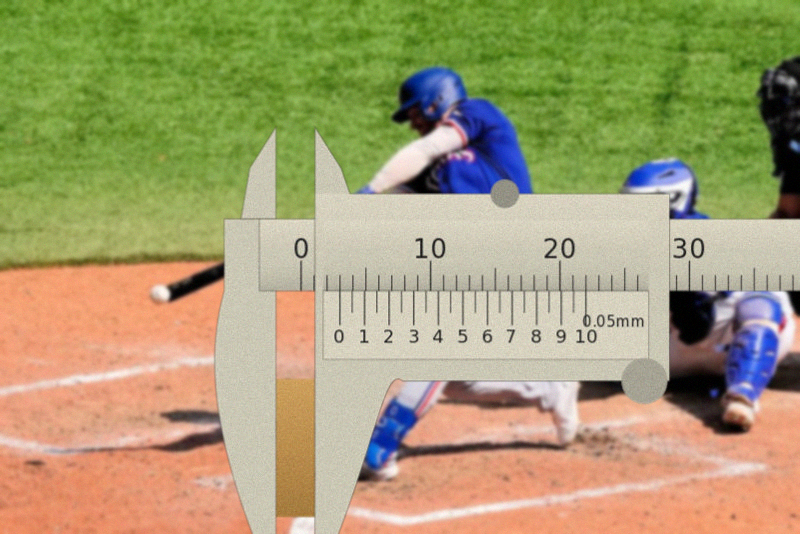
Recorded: 3.0; mm
